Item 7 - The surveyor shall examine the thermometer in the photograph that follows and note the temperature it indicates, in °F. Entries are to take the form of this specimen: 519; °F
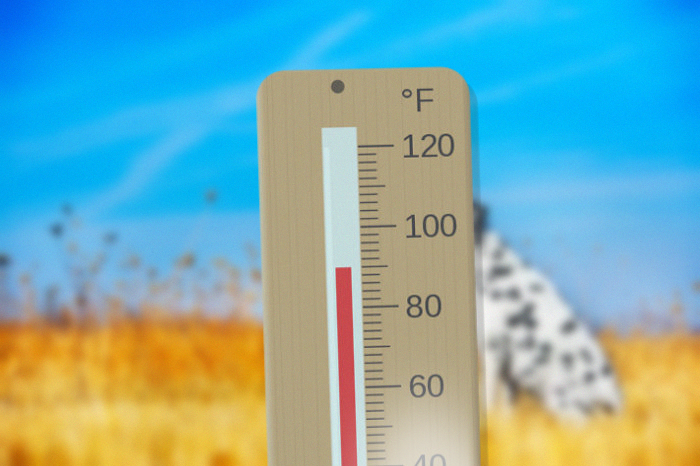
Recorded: 90; °F
